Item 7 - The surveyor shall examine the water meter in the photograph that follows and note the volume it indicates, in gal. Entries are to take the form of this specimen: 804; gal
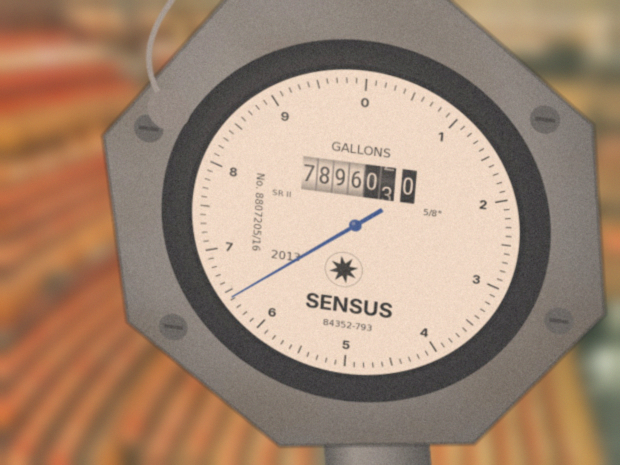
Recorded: 7896026.4; gal
